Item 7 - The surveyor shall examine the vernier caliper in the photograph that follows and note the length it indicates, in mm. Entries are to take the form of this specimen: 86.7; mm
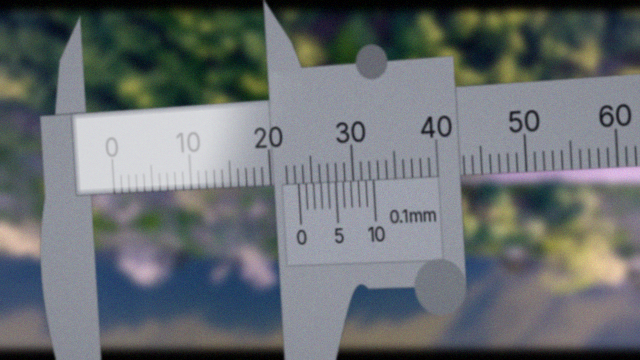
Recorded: 23.4; mm
